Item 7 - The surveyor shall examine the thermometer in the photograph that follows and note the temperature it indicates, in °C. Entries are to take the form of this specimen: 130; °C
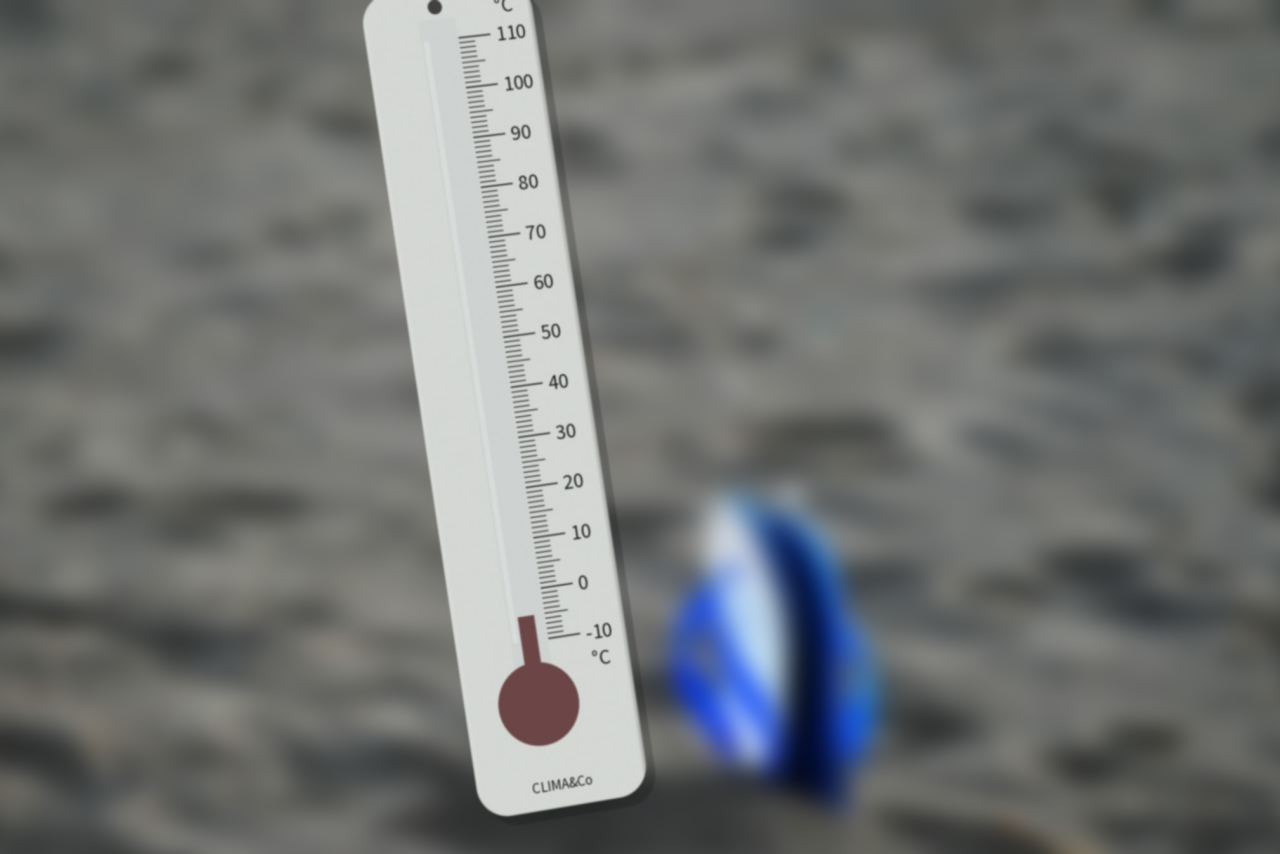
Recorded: -5; °C
